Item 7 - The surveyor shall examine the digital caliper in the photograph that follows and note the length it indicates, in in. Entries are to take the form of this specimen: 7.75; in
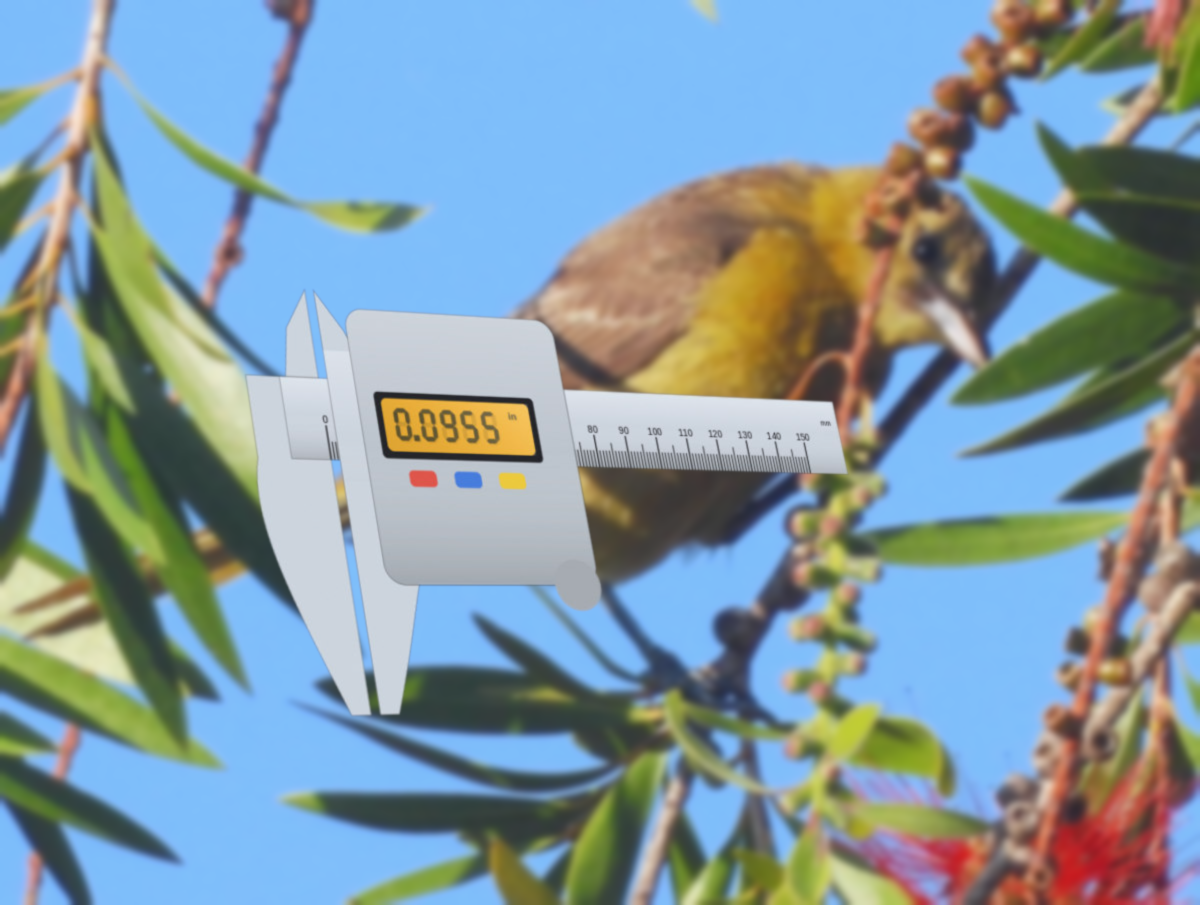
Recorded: 0.0955; in
